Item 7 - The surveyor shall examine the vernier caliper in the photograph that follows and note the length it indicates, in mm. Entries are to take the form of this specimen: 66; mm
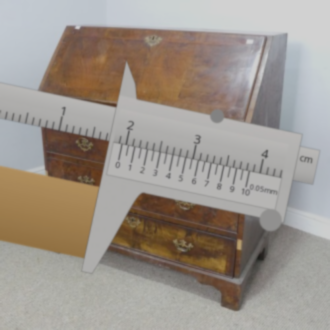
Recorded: 19.4; mm
